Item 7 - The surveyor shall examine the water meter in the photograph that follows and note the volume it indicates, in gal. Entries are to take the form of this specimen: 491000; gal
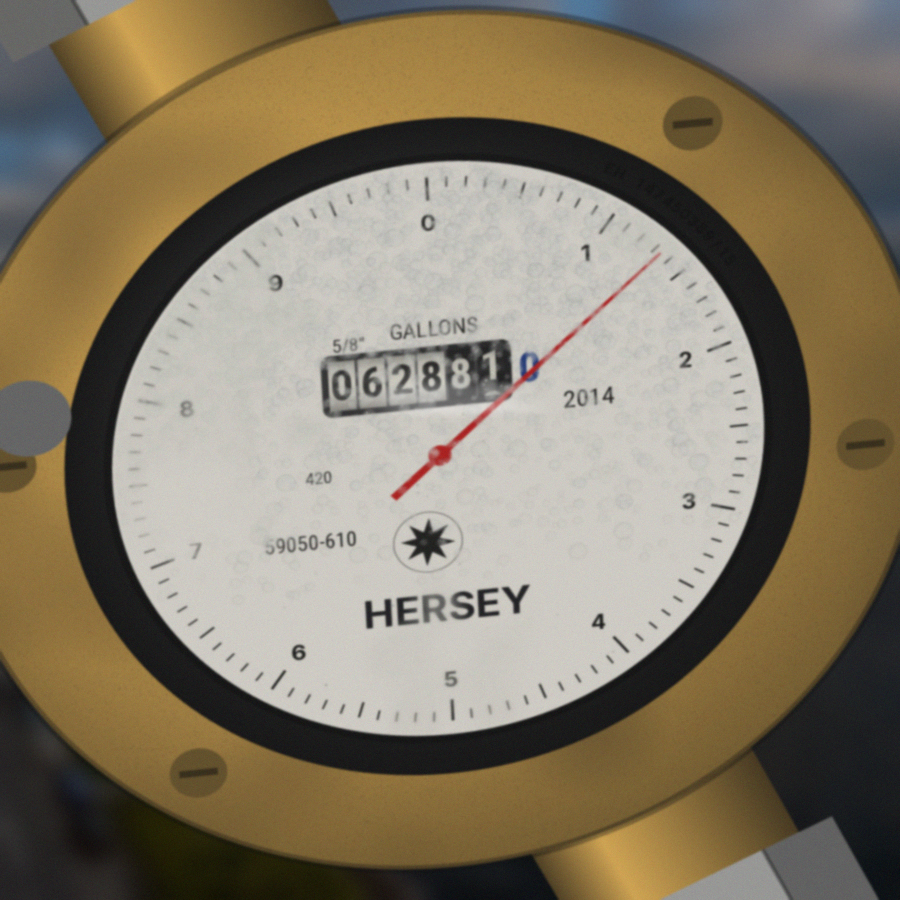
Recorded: 628811.3; gal
